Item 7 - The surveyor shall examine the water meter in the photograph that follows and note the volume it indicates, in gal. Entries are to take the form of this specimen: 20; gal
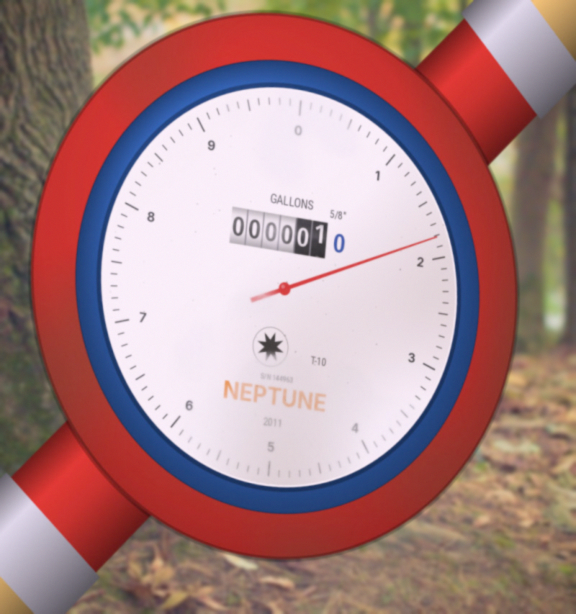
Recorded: 11.8; gal
